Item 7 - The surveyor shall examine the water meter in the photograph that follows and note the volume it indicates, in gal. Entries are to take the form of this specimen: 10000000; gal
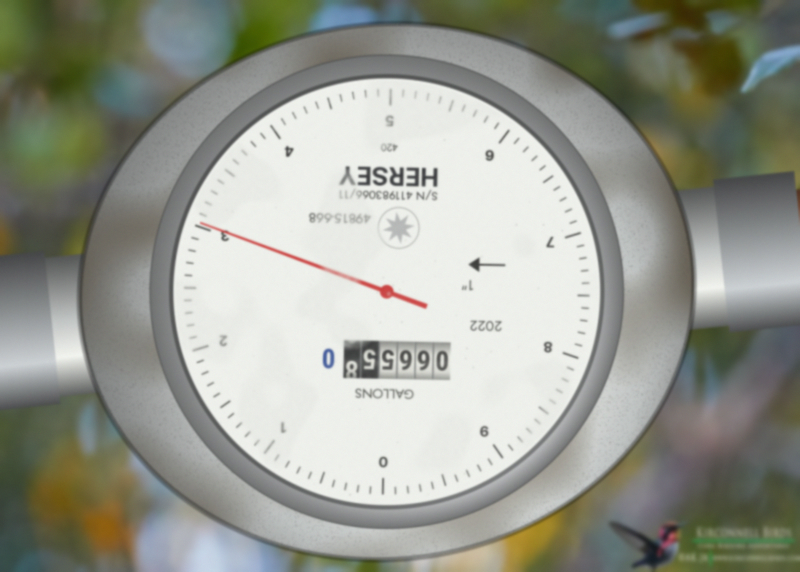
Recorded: 665583.0; gal
